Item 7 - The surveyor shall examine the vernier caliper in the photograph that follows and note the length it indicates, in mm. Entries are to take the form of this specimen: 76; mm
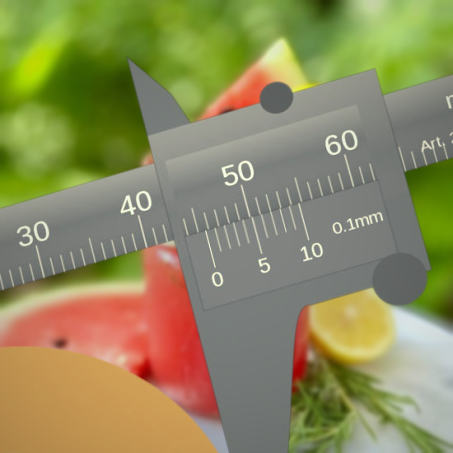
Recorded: 45.7; mm
